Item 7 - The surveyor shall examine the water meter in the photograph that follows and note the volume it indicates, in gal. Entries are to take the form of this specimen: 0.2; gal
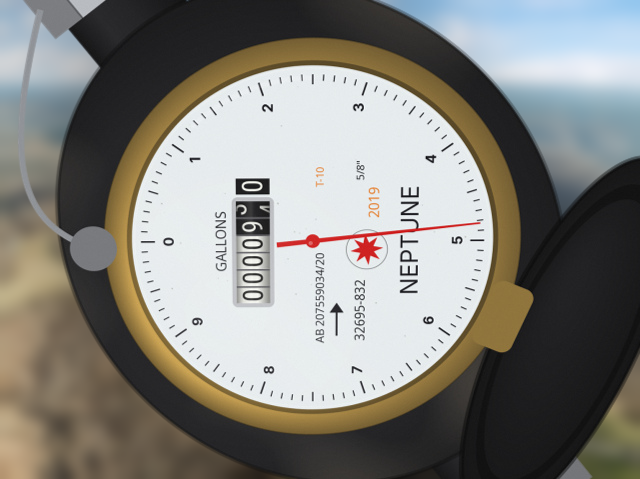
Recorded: 934.8; gal
